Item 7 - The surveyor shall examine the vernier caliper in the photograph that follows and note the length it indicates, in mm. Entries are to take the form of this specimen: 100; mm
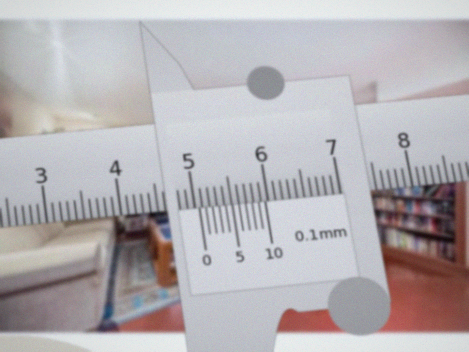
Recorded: 50.6; mm
